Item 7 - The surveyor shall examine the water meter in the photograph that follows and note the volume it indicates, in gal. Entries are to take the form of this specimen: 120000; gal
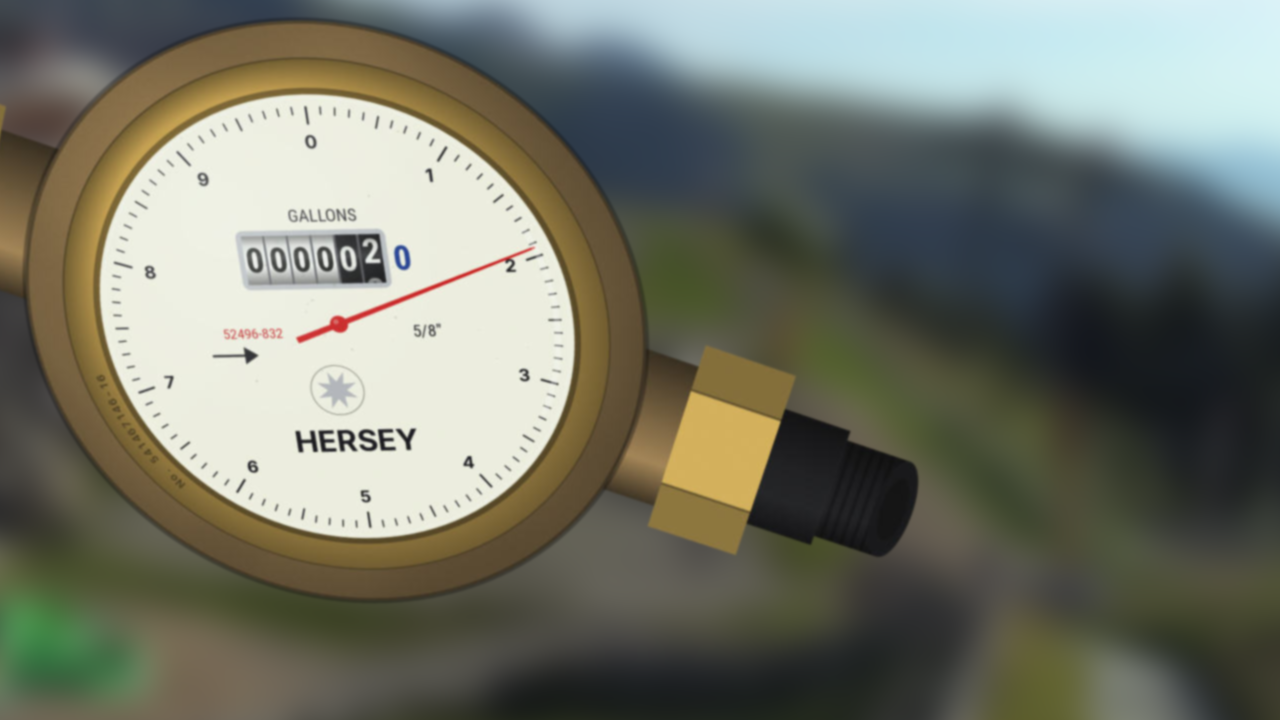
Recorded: 21.9; gal
